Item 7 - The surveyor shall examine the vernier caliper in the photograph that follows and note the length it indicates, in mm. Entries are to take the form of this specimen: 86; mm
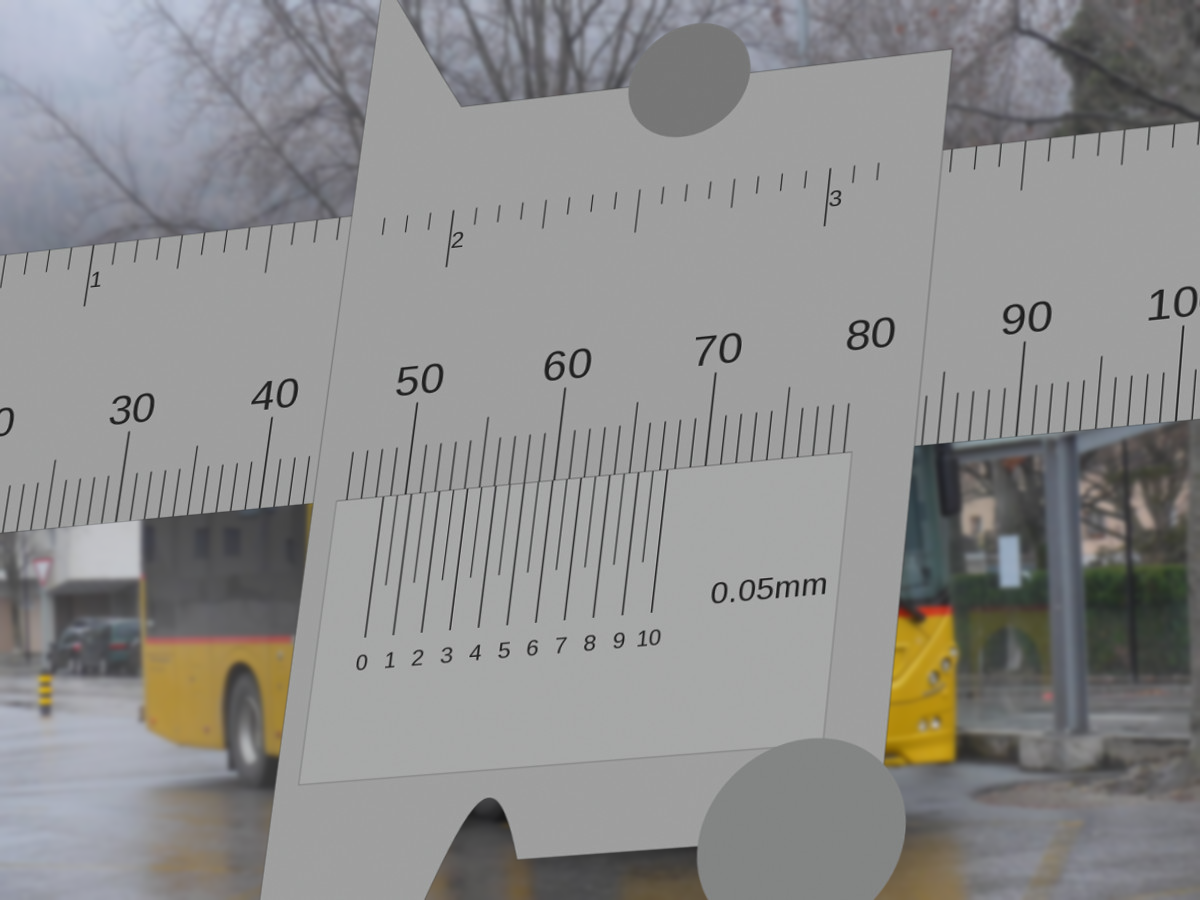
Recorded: 48.5; mm
